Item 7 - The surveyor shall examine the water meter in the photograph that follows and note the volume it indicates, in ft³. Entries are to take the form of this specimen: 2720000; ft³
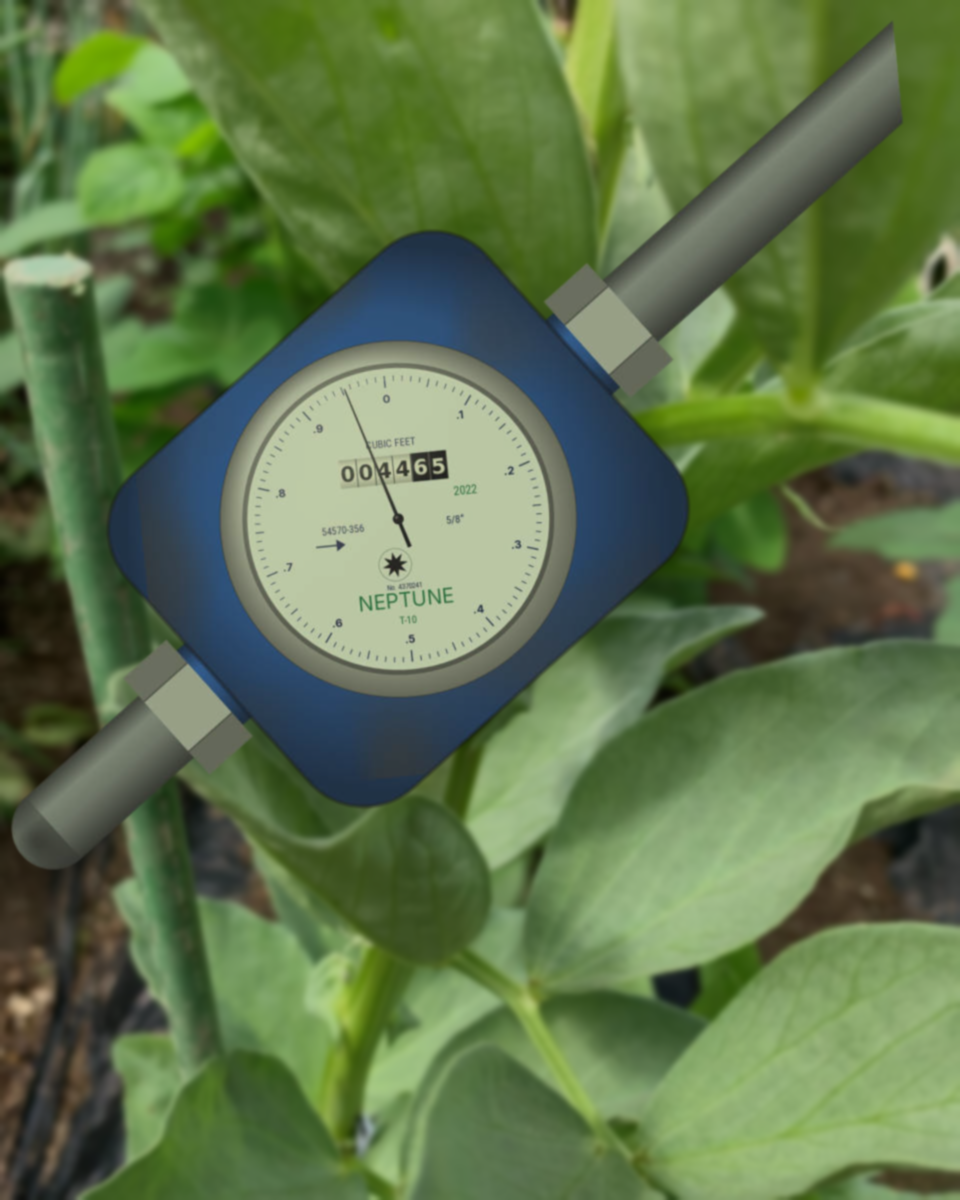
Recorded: 4464.95; ft³
